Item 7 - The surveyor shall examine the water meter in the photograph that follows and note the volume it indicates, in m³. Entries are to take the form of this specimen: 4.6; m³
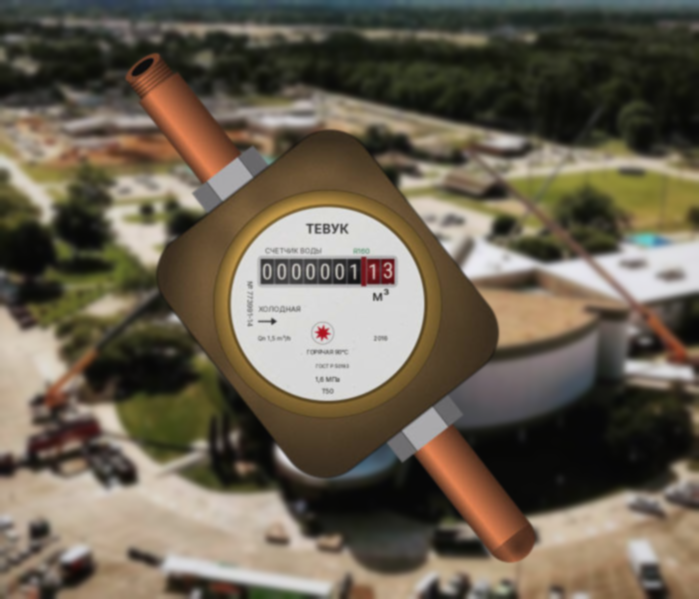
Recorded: 1.13; m³
